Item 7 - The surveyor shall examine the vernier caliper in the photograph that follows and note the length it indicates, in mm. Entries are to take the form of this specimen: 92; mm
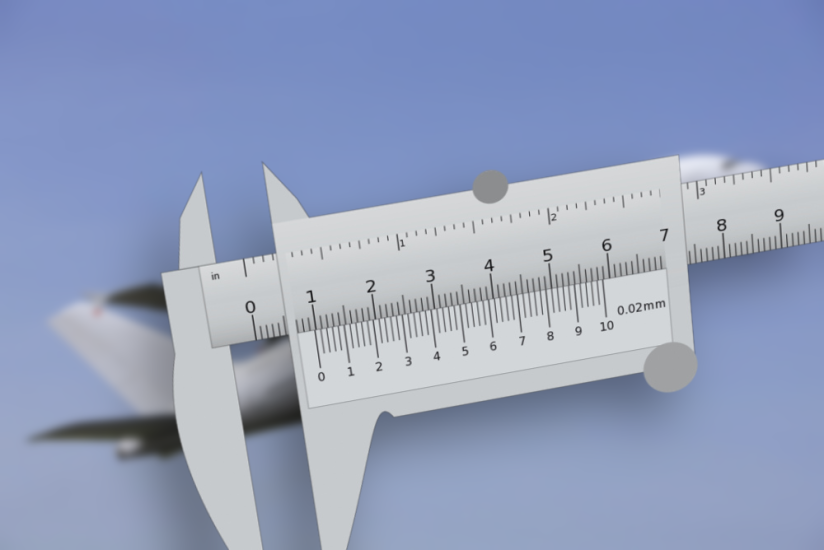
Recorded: 9.8; mm
